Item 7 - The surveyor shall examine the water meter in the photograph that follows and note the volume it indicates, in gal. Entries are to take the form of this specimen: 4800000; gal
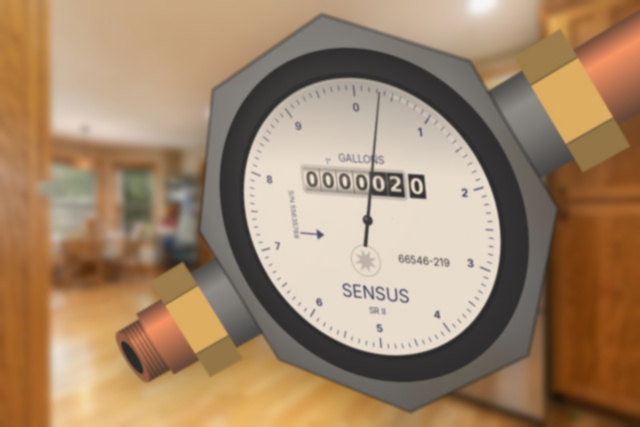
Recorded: 20.3; gal
